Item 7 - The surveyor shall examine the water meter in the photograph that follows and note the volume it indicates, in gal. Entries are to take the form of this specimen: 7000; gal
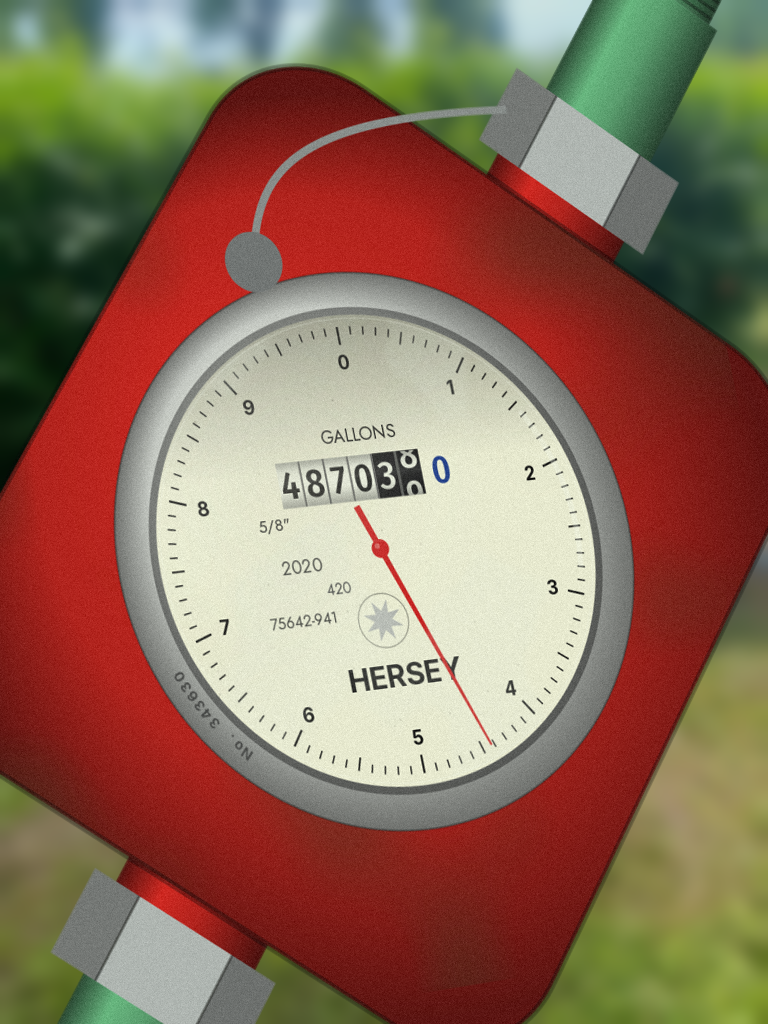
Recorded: 4870384.4; gal
